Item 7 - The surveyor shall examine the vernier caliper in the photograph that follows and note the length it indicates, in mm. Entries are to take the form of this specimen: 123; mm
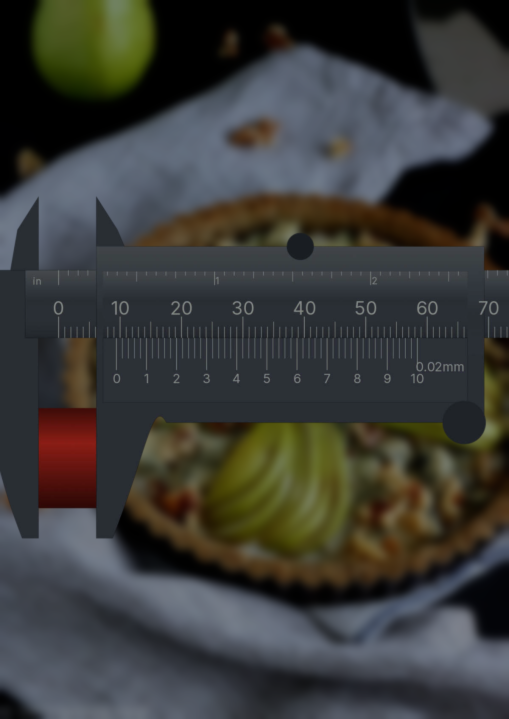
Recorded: 9.4; mm
